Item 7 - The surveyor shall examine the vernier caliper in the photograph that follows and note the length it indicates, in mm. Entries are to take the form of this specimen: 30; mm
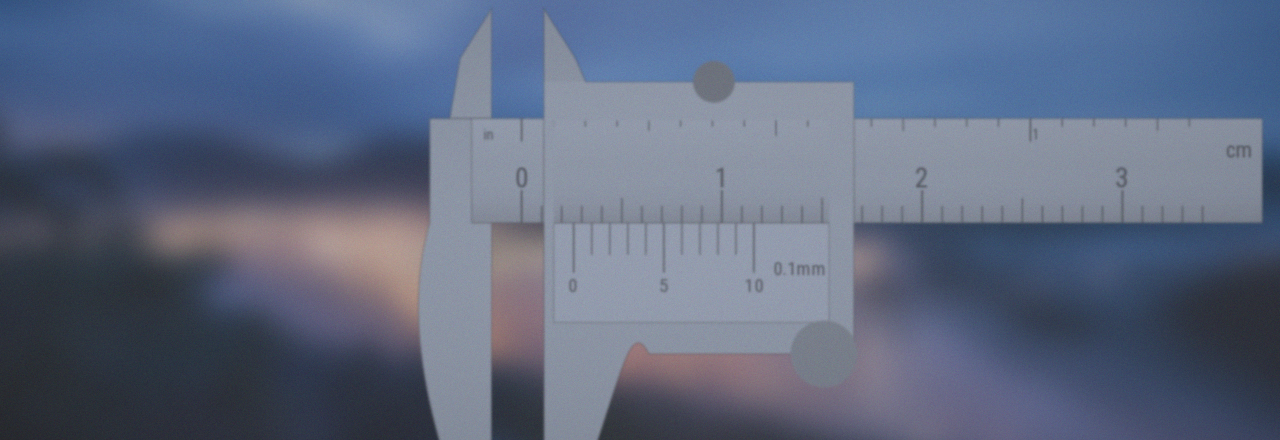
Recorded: 2.6; mm
